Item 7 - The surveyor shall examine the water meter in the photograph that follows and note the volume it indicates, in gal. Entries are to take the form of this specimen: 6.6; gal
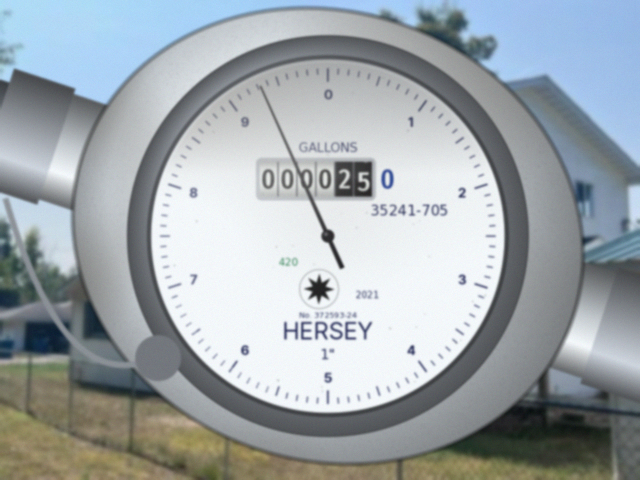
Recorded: 249.3; gal
